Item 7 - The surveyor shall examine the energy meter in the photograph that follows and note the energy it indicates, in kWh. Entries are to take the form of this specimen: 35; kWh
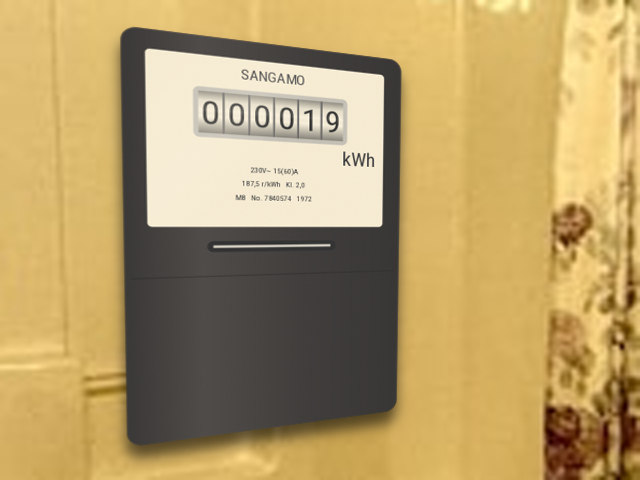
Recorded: 19; kWh
